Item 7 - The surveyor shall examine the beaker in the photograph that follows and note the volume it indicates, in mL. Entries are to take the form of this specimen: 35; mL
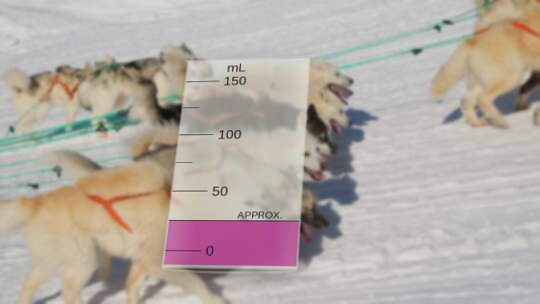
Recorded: 25; mL
